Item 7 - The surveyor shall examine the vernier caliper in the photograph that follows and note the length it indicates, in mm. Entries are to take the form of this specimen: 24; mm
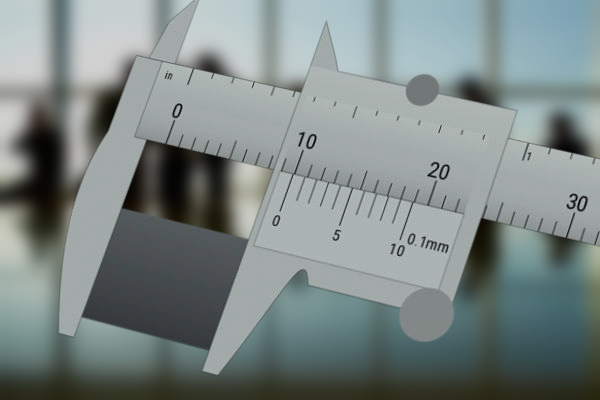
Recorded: 9.9; mm
